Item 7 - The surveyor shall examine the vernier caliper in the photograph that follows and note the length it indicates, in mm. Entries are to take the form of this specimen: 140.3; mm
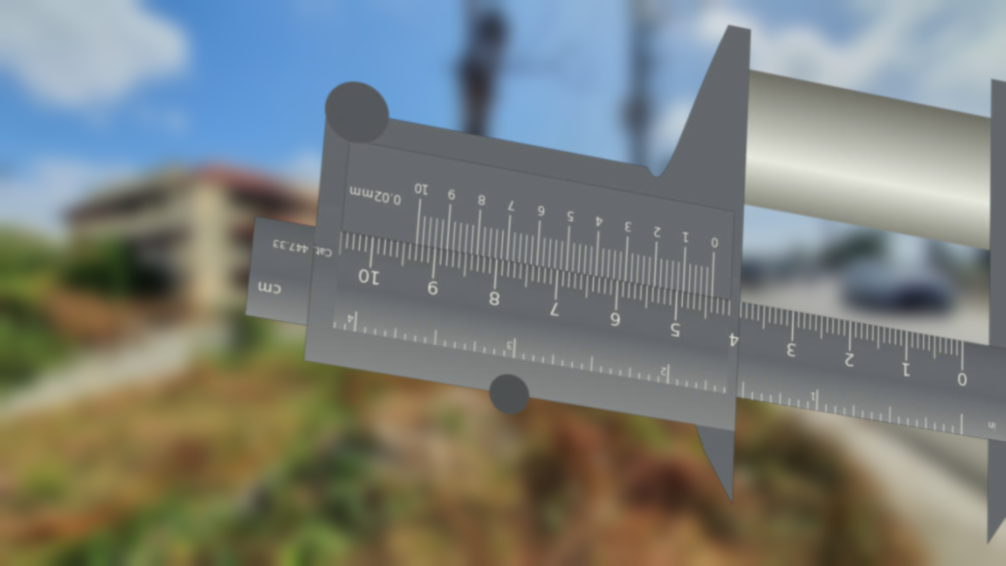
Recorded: 44.0; mm
